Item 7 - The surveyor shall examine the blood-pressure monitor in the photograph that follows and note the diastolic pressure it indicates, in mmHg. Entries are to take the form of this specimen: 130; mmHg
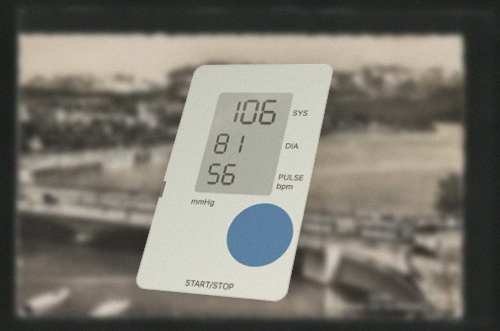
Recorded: 81; mmHg
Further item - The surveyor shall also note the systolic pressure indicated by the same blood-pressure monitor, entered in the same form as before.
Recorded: 106; mmHg
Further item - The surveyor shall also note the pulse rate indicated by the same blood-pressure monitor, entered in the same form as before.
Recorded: 56; bpm
